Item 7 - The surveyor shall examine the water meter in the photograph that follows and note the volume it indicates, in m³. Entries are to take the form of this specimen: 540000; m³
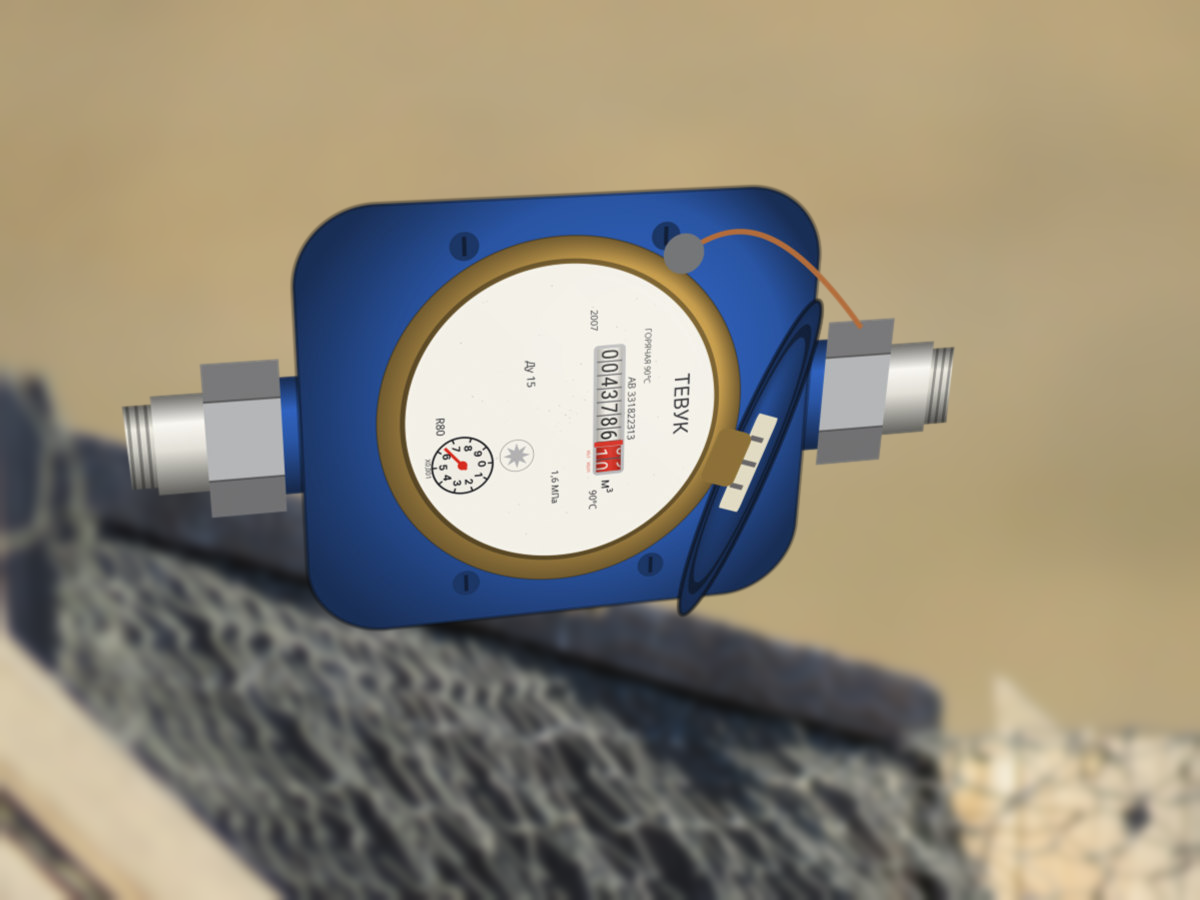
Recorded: 43786.096; m³
